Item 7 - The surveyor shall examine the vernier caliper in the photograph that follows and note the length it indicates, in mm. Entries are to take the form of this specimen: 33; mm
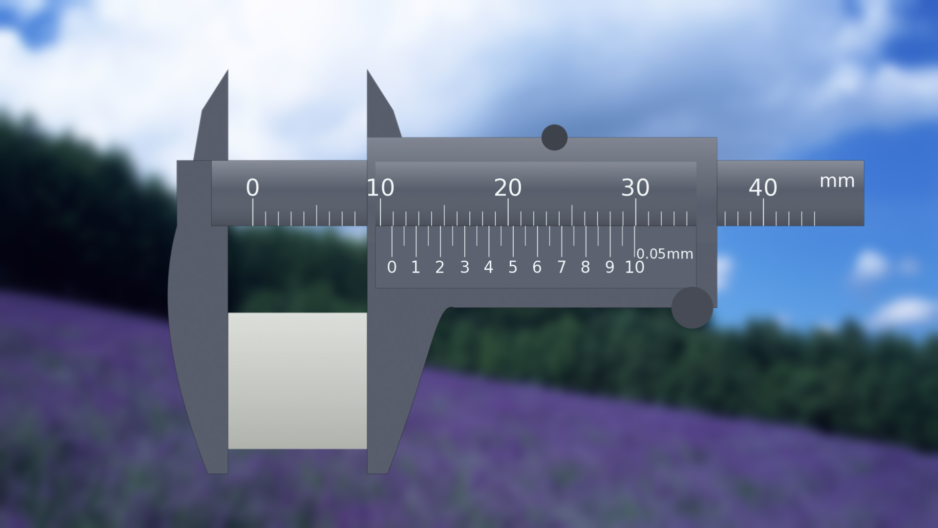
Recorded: 10.9; mm
